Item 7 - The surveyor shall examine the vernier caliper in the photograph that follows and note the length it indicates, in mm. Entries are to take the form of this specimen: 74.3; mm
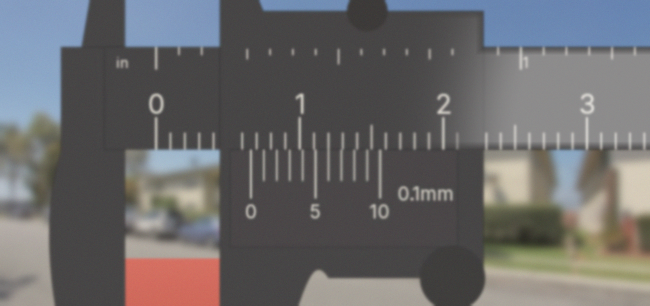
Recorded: 6.6; mm
